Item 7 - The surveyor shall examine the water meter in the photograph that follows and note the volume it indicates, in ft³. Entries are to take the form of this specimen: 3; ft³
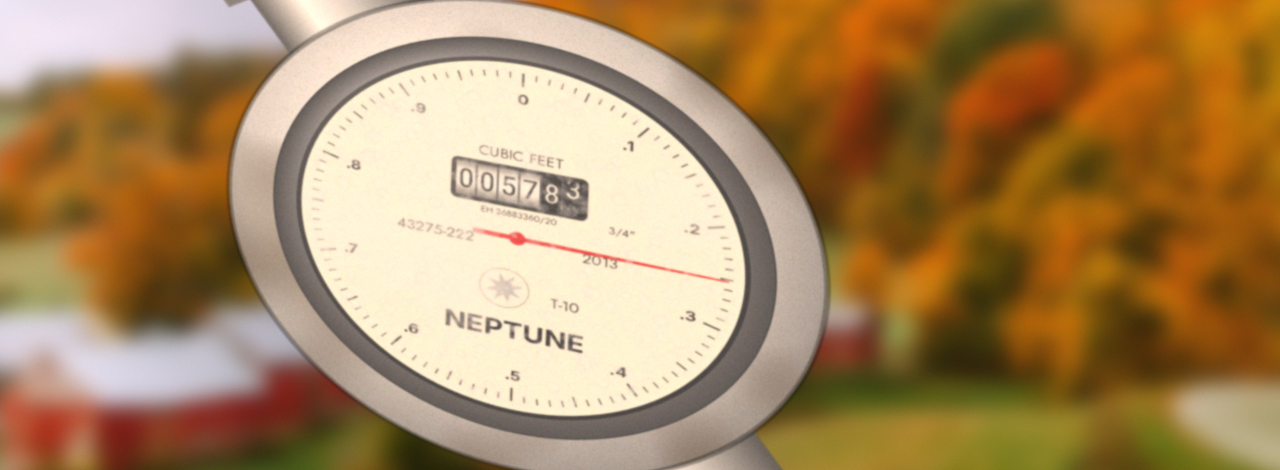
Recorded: 5783.25; ft³
